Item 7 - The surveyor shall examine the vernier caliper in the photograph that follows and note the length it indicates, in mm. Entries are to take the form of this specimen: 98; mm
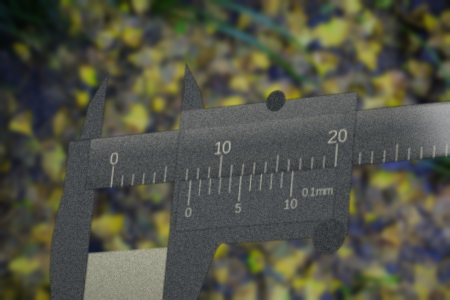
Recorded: 7.4; mm
